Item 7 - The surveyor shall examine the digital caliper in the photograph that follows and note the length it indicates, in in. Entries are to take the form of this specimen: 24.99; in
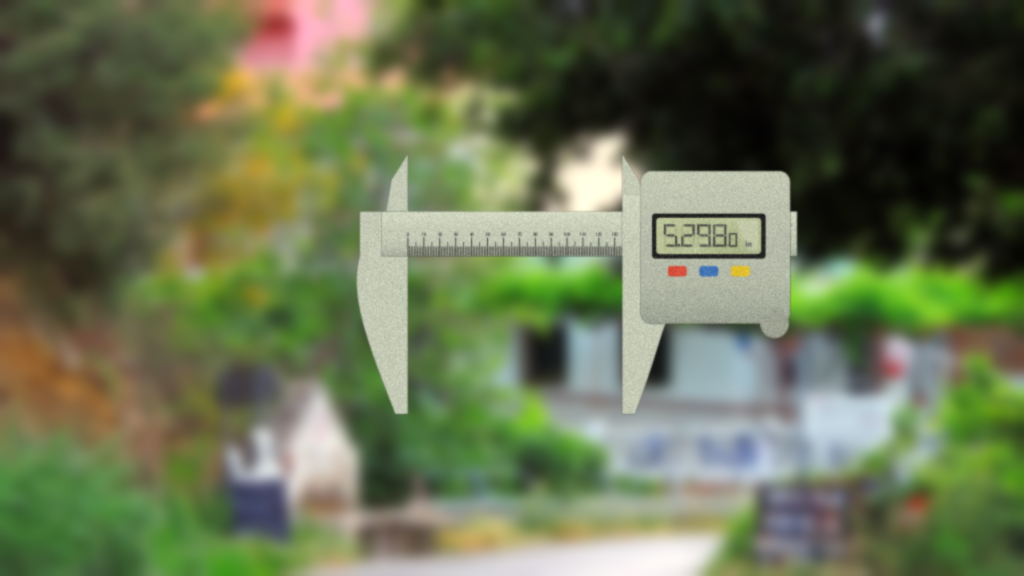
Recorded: 5.2980; in
